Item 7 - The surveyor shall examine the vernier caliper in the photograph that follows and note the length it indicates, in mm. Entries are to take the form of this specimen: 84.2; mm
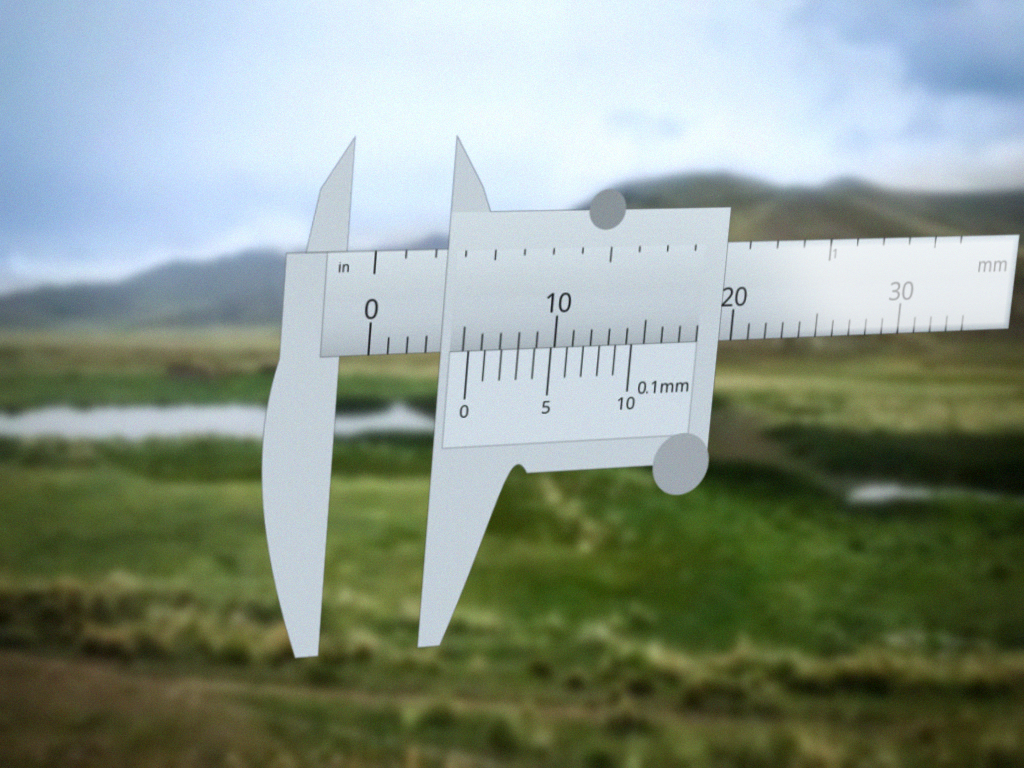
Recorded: 5.3; mm
